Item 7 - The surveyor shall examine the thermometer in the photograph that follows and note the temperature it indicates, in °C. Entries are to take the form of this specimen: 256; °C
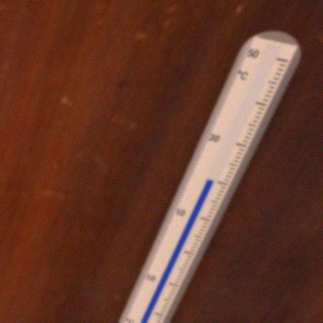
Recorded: 20; °C
